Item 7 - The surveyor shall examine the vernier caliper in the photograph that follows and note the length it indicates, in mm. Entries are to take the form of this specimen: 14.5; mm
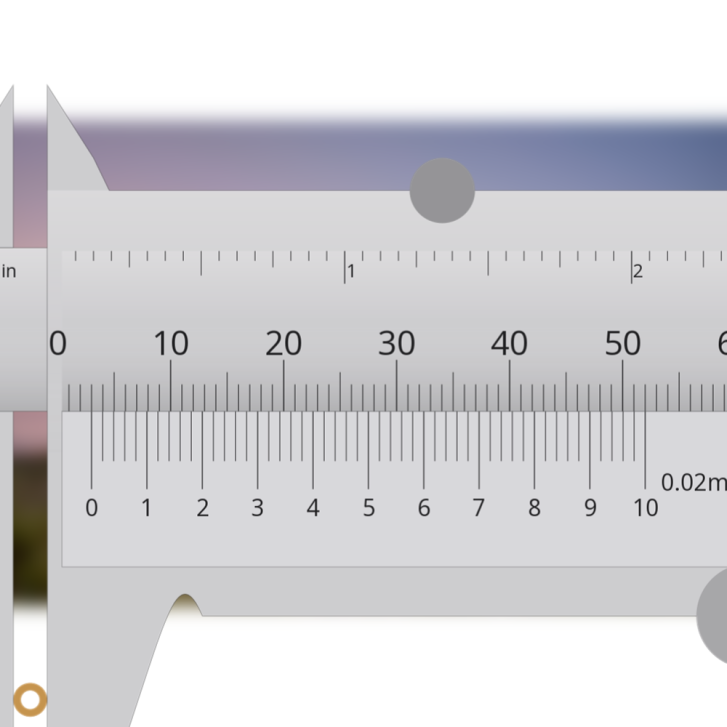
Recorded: 3.0; mm
